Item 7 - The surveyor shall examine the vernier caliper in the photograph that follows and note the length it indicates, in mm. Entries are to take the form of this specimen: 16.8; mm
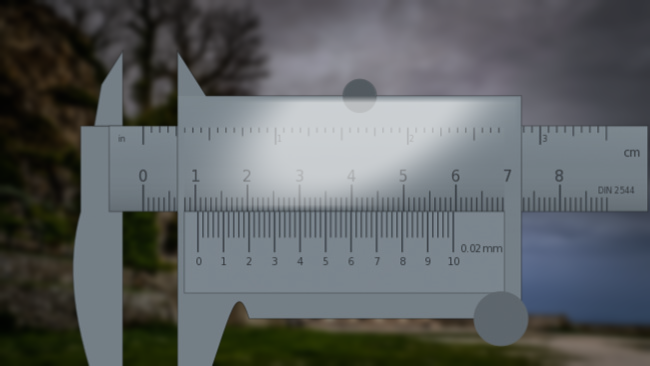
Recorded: 10.5; mm
